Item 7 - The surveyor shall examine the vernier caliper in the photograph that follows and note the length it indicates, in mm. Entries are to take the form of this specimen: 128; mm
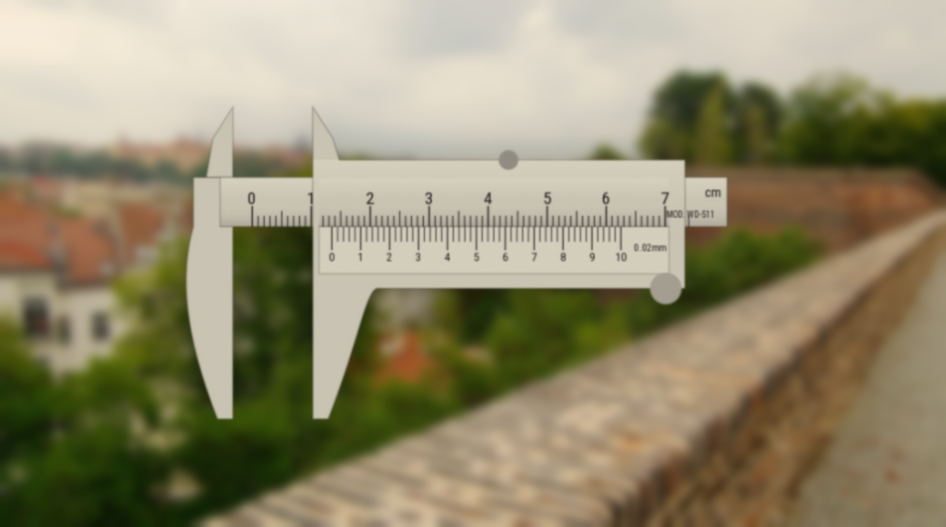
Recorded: 13.5; mm
